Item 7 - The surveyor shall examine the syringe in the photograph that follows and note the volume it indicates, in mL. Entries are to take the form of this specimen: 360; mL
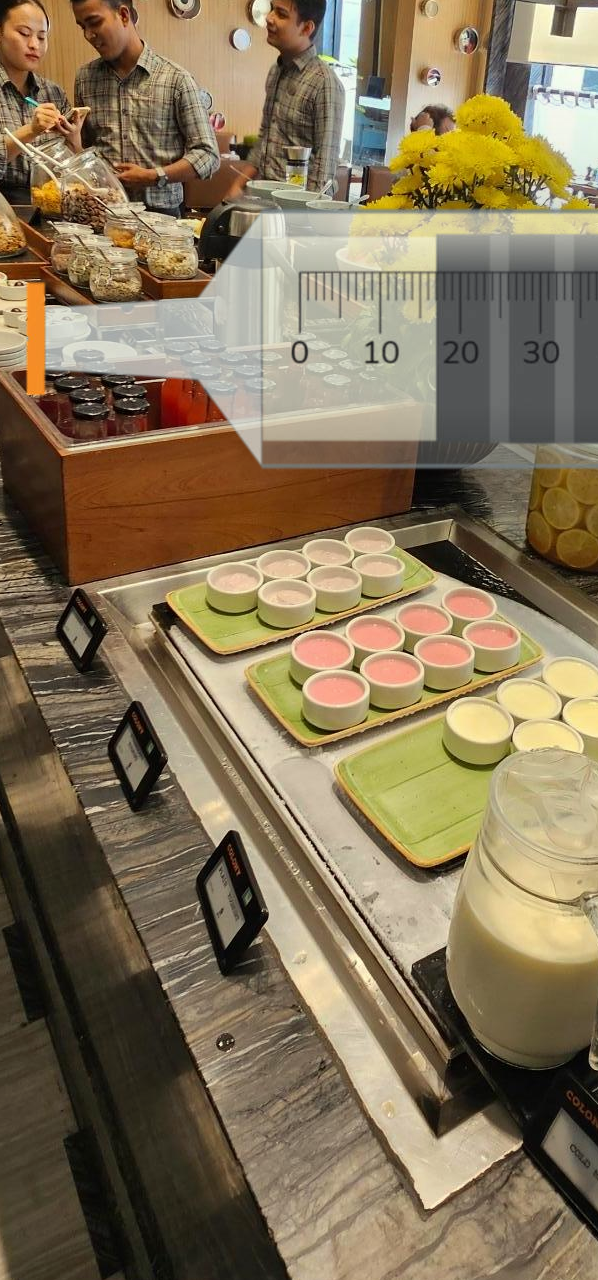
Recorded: 17; mL
